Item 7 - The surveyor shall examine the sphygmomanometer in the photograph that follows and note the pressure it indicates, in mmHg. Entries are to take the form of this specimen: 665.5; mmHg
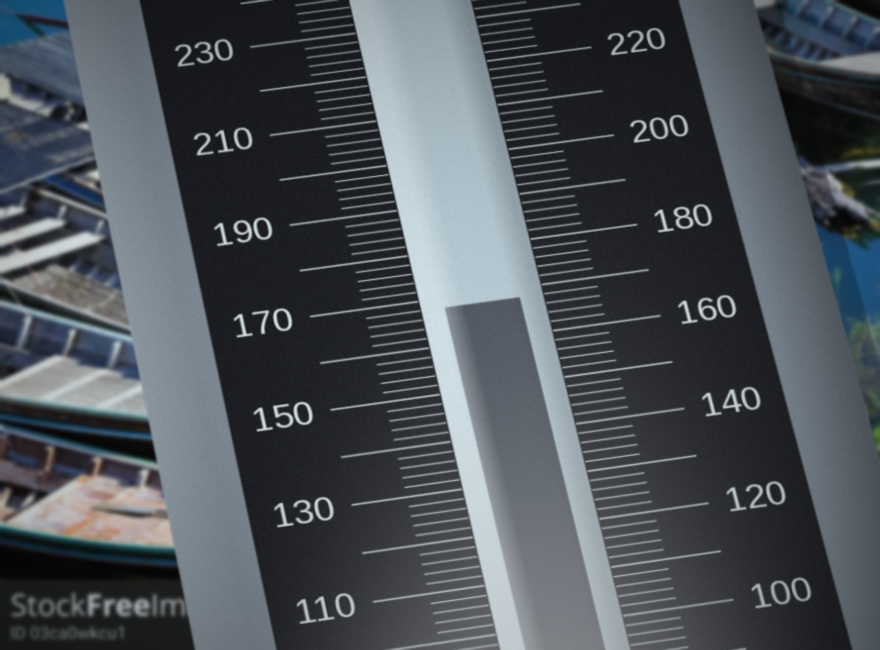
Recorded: 168; mmHg
